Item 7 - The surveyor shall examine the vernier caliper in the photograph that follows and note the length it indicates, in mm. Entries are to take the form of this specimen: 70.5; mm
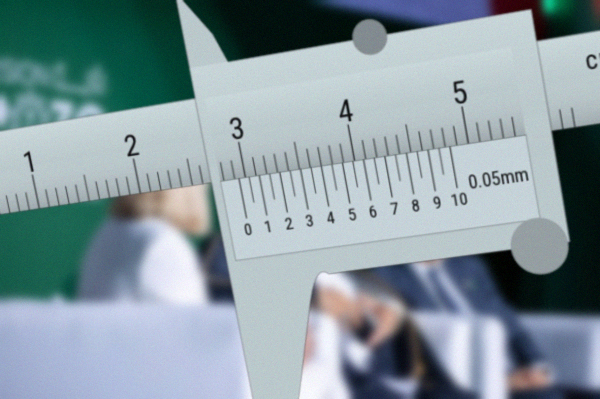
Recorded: 29.4; mm
